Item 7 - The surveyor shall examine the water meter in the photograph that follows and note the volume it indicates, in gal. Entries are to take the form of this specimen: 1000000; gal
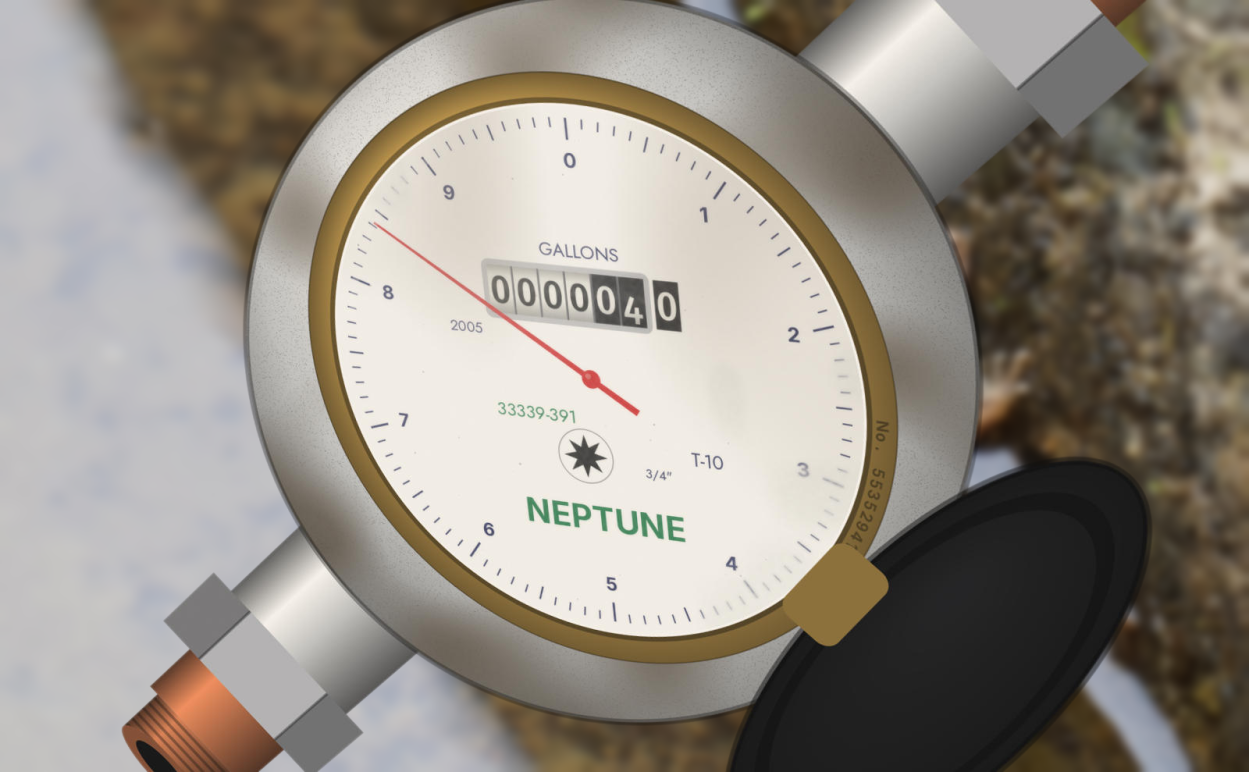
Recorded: 38.4; gal
